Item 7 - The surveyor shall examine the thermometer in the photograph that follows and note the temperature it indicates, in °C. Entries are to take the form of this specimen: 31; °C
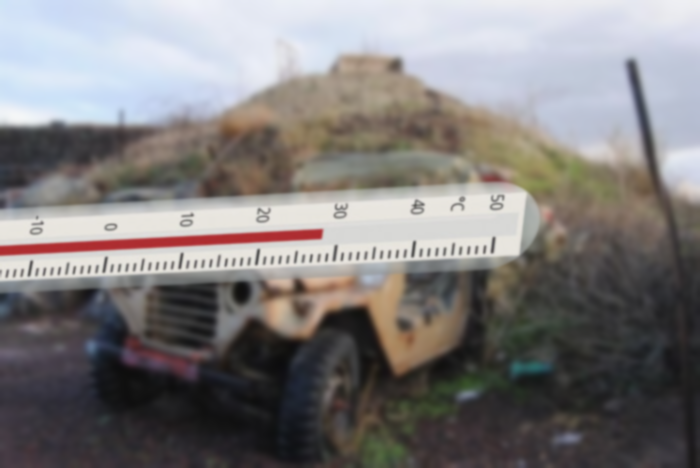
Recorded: 28; °C
